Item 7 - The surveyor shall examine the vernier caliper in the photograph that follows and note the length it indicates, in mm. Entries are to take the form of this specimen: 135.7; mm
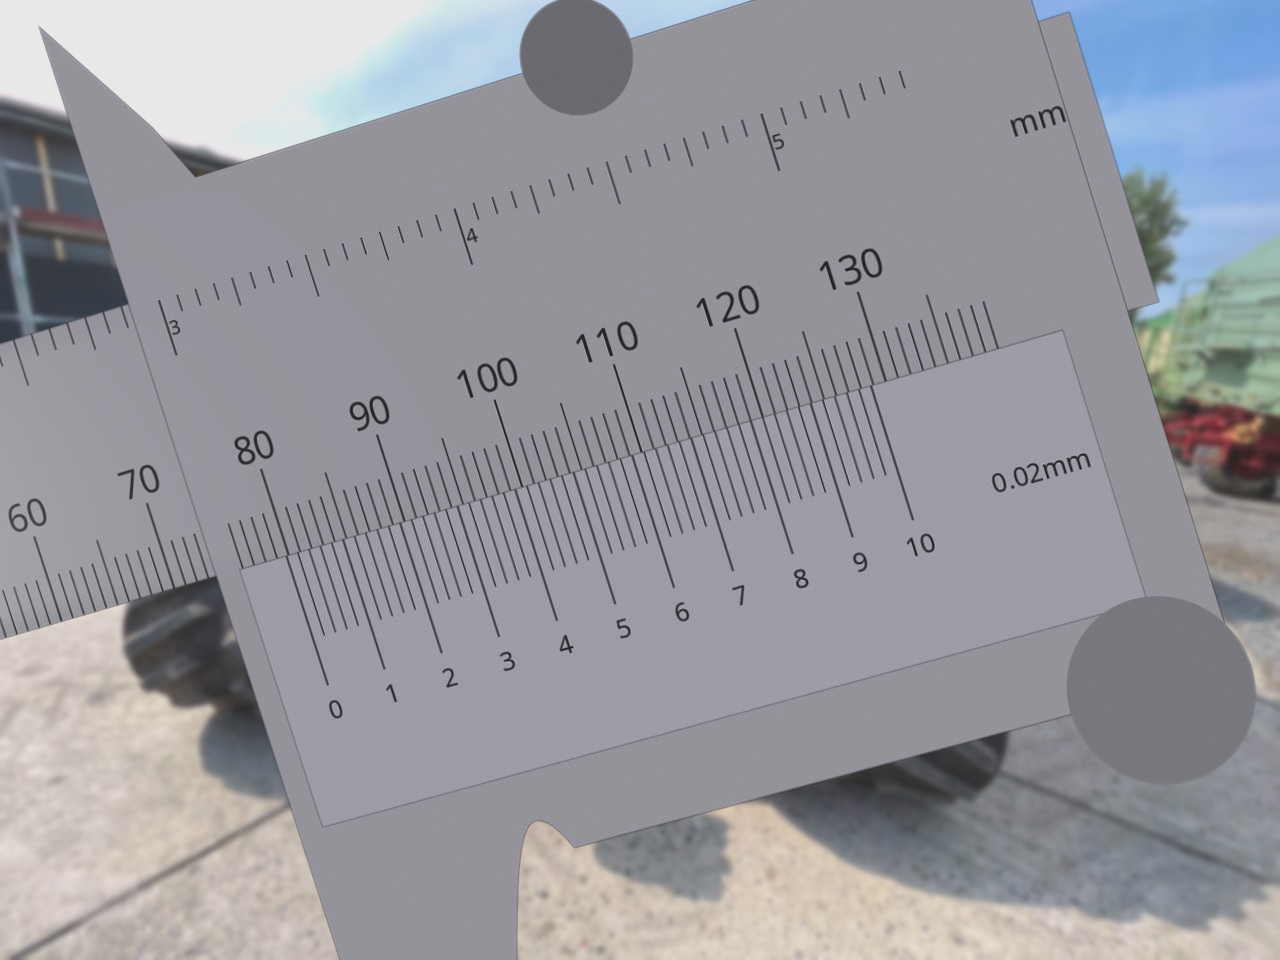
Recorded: 79.8; mm
